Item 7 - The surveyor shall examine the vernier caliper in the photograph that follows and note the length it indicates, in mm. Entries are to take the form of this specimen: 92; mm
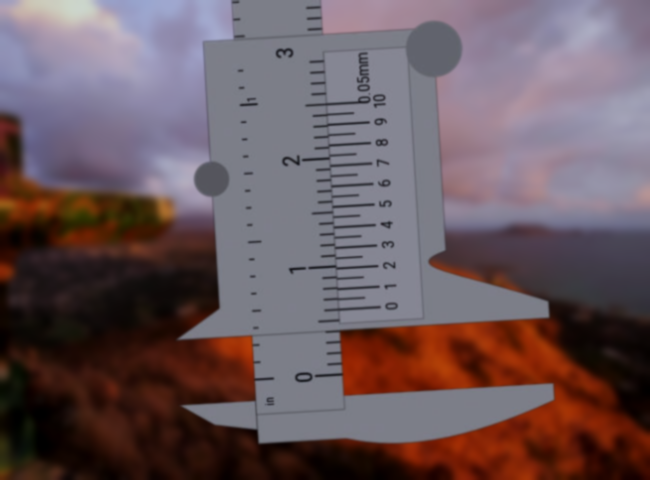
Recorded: 6.0; mm
